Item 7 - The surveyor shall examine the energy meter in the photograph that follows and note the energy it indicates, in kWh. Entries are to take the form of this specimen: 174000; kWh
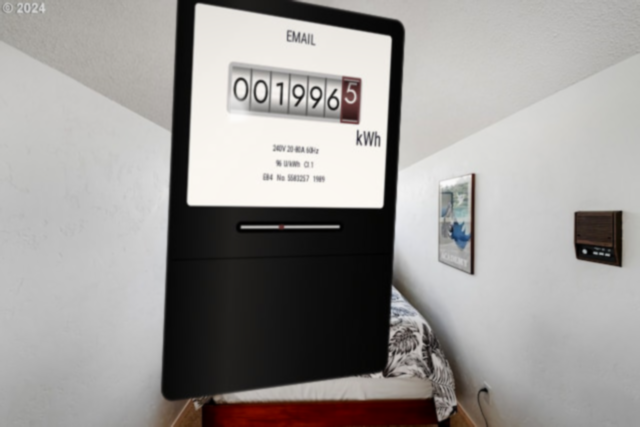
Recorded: 1996.5; kWh
